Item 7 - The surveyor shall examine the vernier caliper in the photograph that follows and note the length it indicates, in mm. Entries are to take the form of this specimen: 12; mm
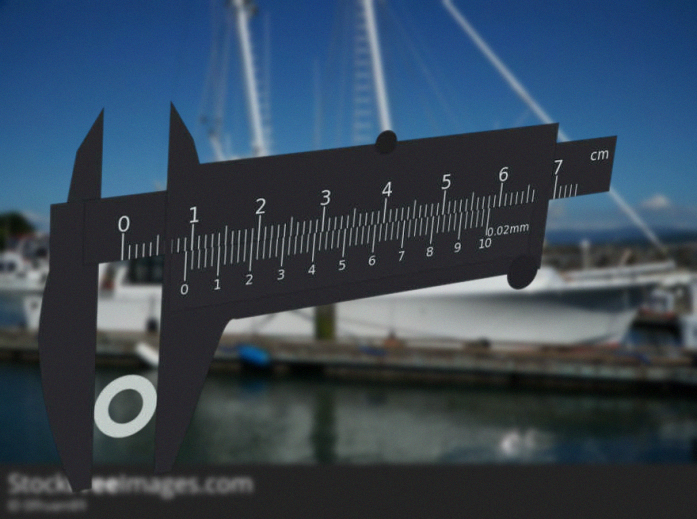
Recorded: 9.2; mm
